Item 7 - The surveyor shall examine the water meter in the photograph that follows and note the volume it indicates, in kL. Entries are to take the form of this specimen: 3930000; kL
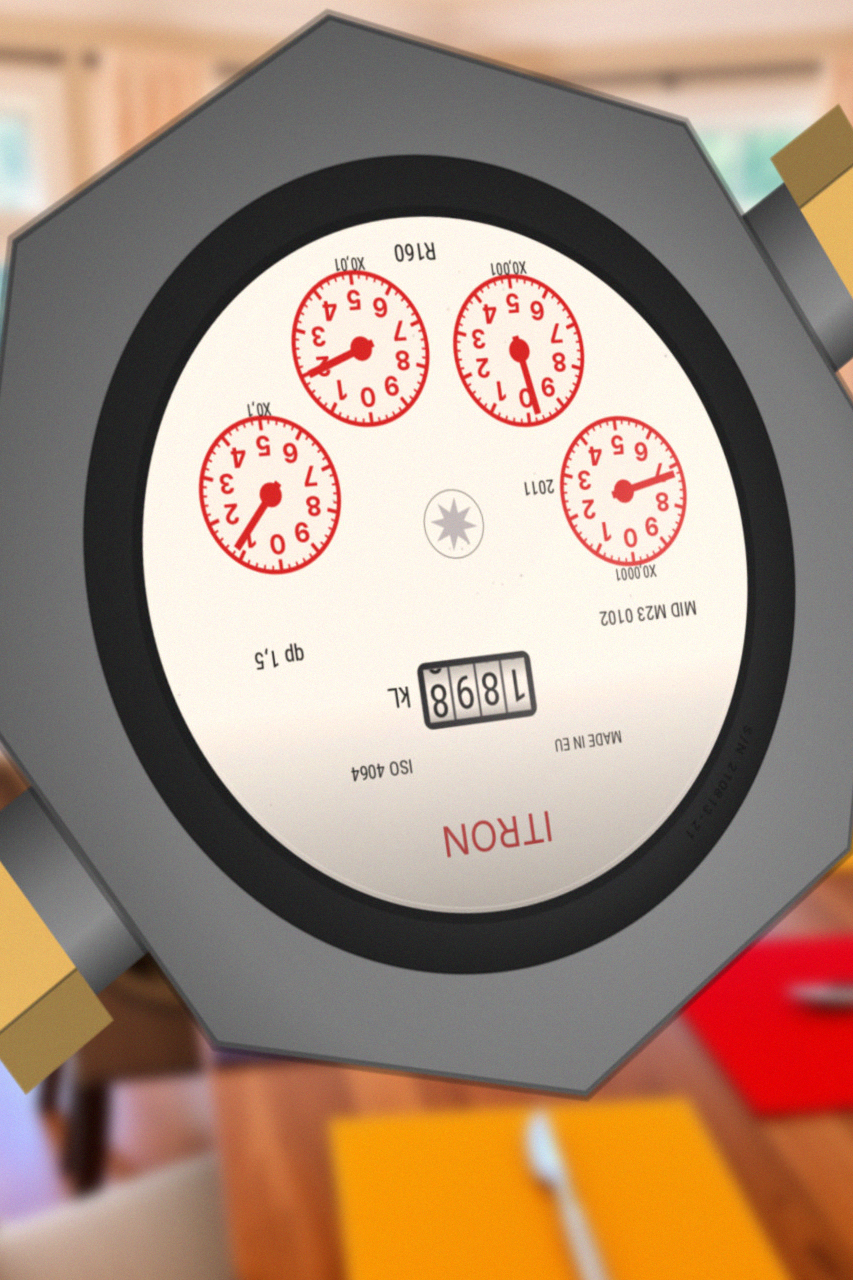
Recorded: 1898.1197; kL
